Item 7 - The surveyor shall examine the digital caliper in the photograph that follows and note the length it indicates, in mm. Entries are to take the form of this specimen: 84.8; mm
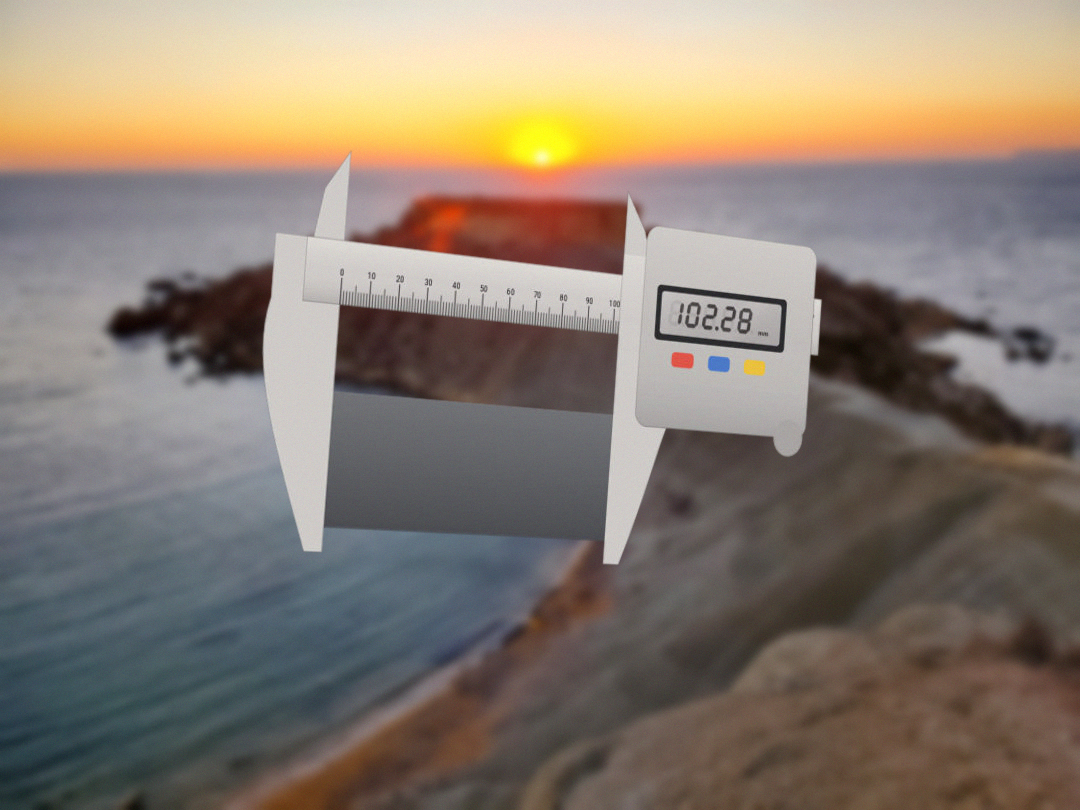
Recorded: 102.28; mm
